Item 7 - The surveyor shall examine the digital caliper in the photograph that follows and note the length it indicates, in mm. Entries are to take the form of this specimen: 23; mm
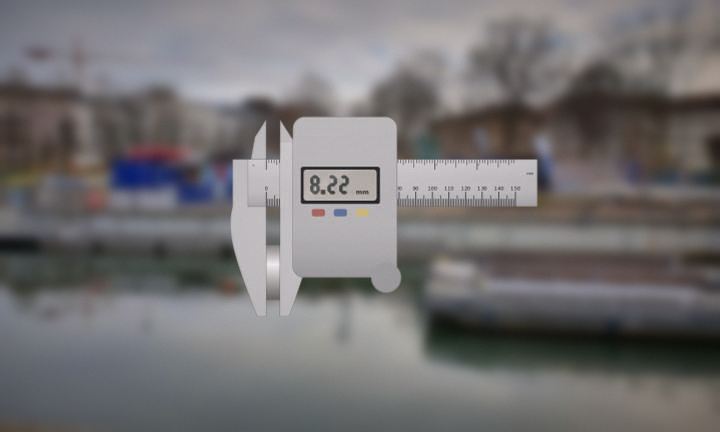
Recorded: 8.22; mm
